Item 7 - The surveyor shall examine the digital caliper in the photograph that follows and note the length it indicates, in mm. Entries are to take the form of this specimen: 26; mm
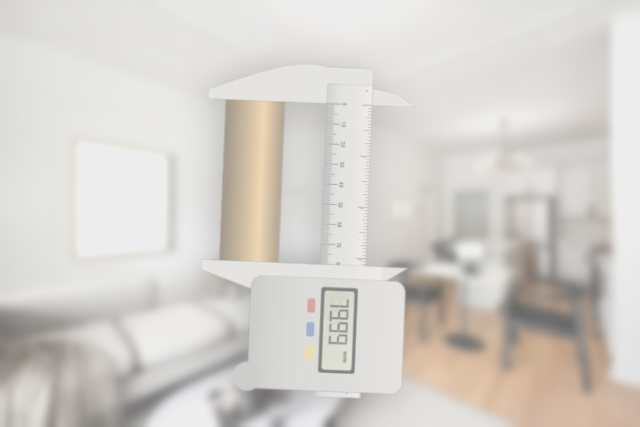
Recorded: 79.99; mm
